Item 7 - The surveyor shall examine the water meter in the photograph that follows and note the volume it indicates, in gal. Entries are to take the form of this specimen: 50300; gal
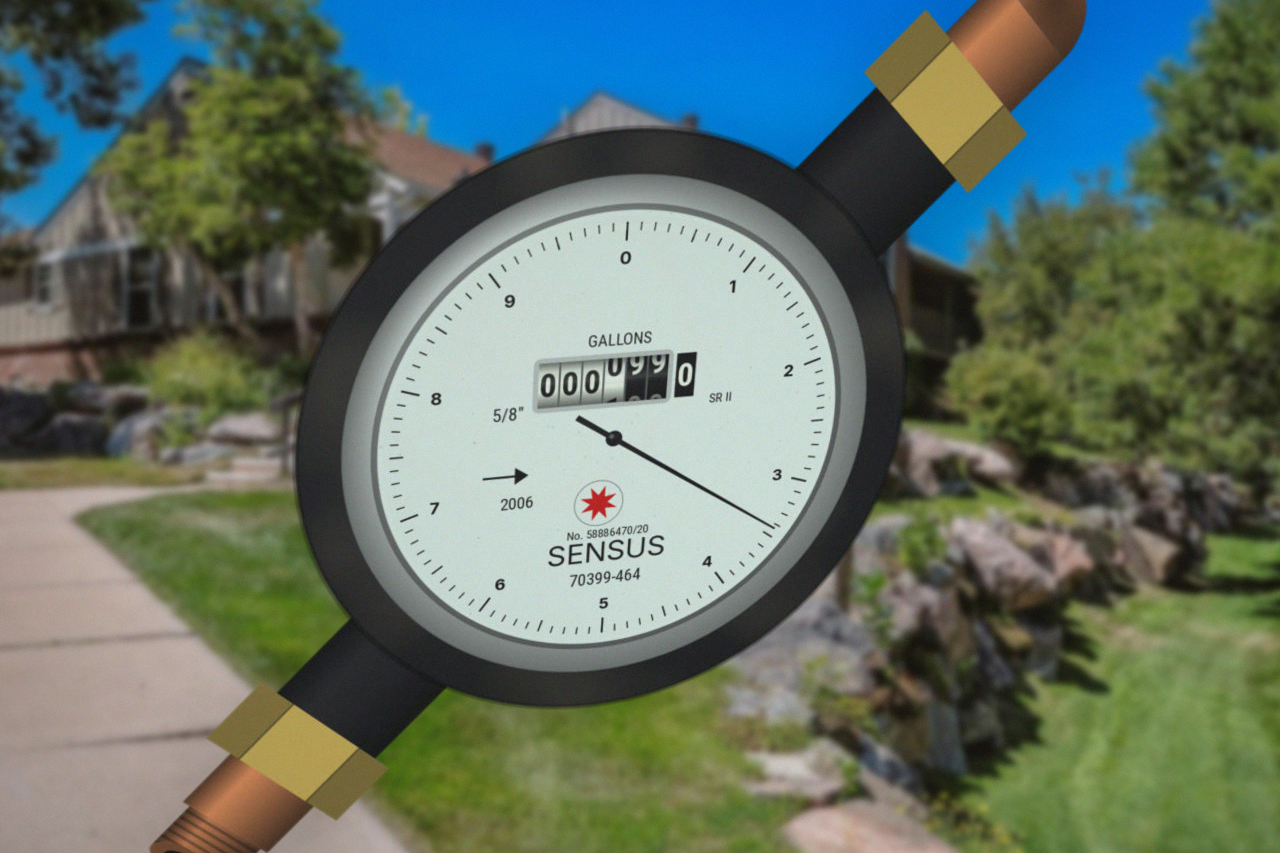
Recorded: 993.4; gal
